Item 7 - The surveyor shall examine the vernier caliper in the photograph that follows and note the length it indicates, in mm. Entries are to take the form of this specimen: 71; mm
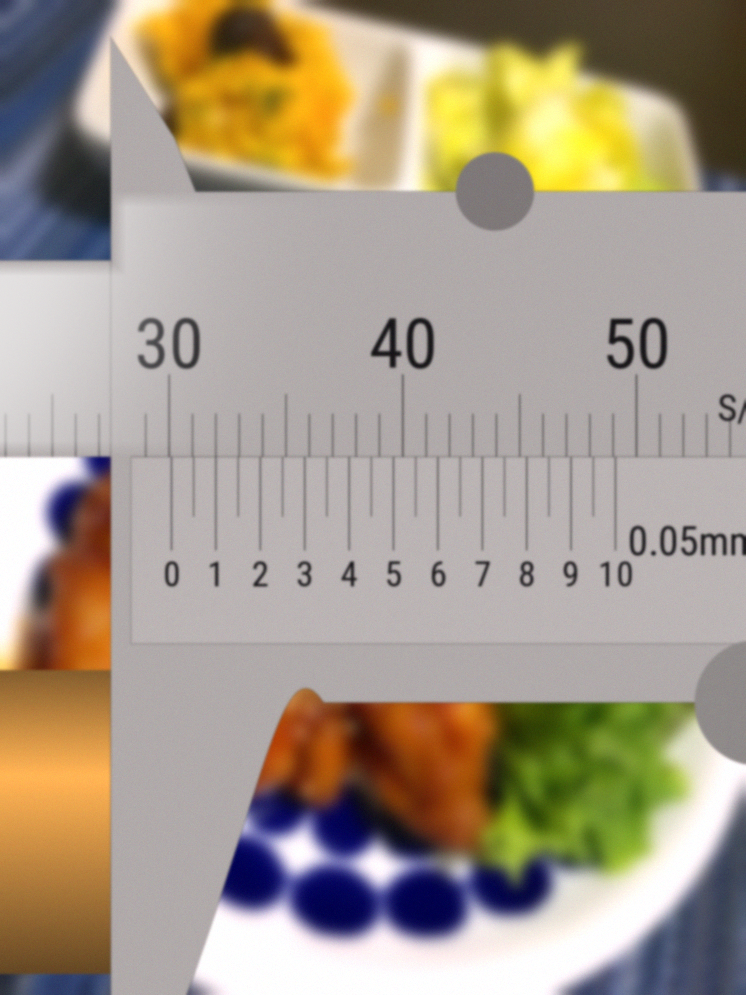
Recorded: 30.1; mm
